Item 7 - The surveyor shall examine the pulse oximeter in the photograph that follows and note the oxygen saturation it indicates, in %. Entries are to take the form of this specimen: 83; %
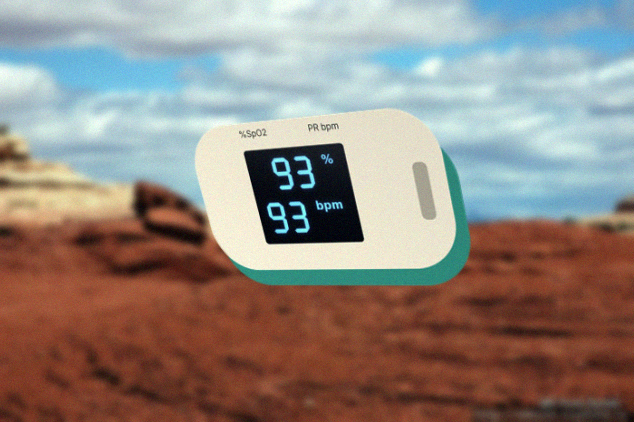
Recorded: 93; %
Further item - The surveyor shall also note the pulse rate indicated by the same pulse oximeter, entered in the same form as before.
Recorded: 93; bpm
